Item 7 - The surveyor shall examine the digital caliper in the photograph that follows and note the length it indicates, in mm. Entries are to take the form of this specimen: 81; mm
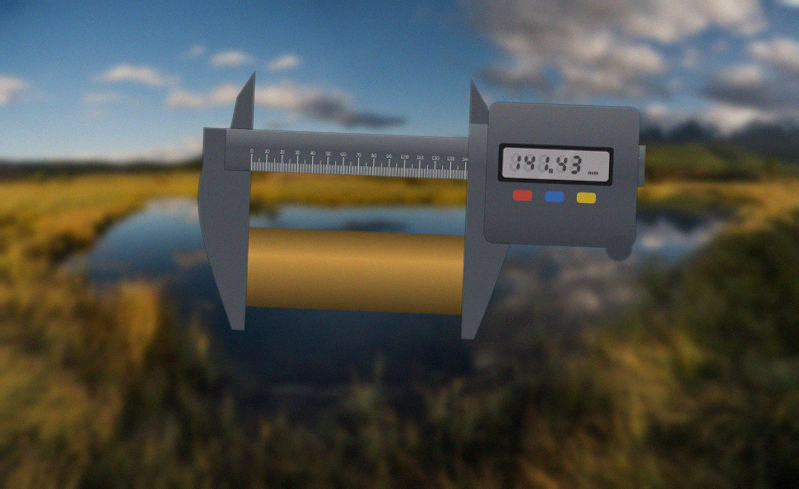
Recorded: 141.43; mm
